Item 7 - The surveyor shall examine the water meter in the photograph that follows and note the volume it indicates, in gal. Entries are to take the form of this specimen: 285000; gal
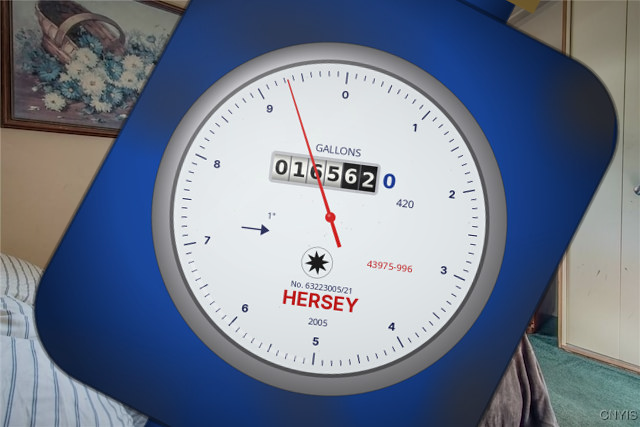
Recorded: 165619.3; gal
